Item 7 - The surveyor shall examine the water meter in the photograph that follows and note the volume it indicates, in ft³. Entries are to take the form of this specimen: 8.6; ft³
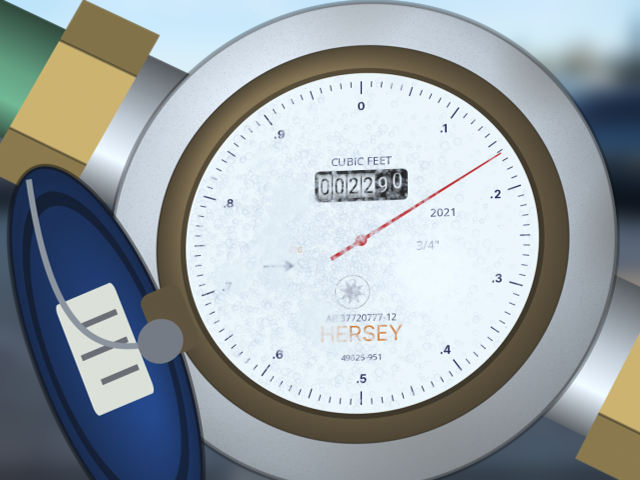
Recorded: 2290.16; ft³
